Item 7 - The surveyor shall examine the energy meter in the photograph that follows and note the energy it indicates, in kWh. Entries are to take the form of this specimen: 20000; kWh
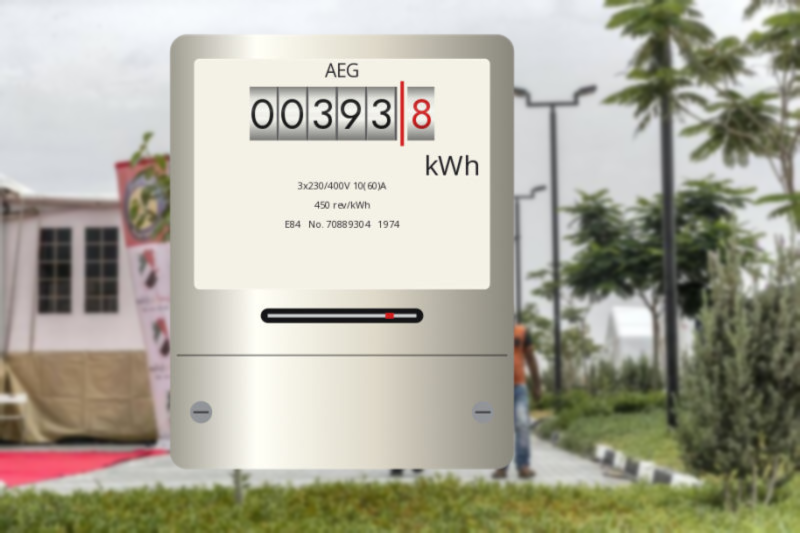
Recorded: 393.8; kWh
